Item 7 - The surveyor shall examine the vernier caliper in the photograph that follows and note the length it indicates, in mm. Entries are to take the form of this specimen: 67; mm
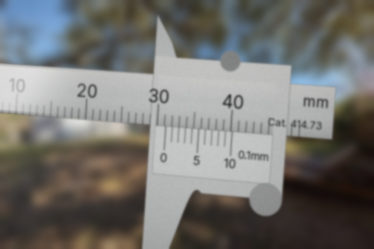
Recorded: 31.2; mm
